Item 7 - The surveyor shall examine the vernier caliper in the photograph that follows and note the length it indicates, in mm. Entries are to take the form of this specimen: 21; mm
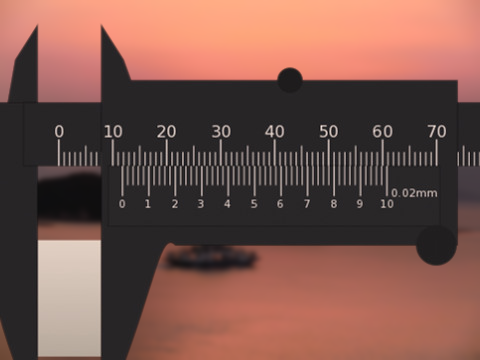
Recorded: 11.8; mm
